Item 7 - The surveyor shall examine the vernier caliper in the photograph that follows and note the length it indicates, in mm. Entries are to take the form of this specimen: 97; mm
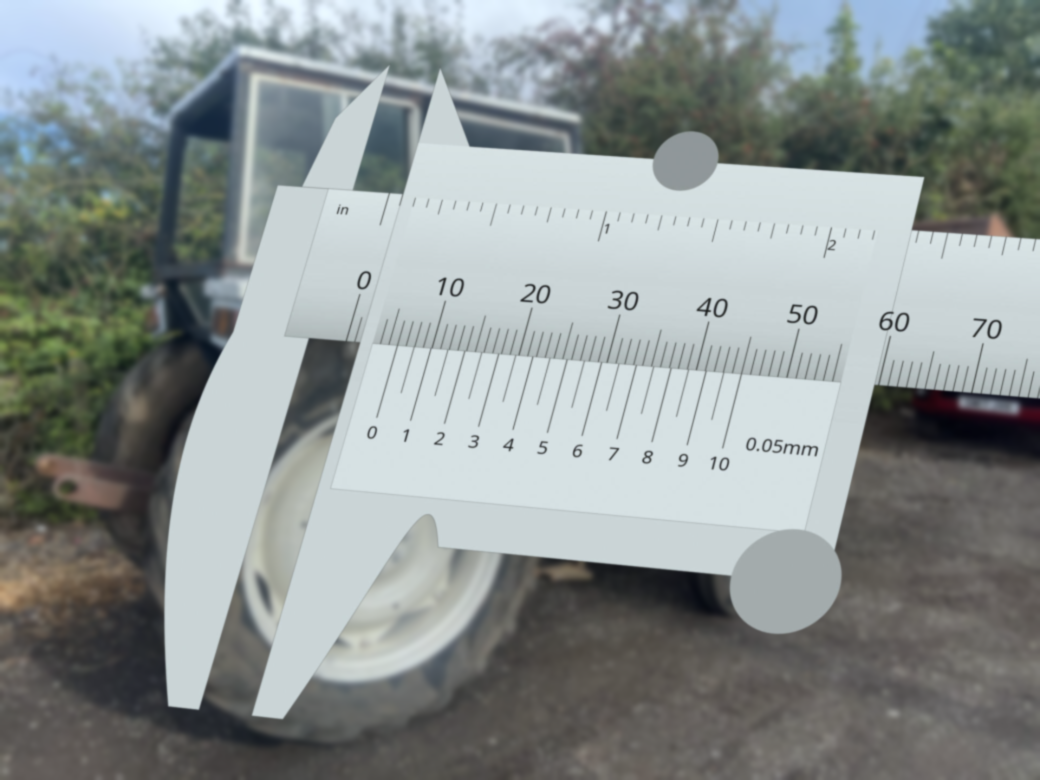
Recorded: 6.0; mm
